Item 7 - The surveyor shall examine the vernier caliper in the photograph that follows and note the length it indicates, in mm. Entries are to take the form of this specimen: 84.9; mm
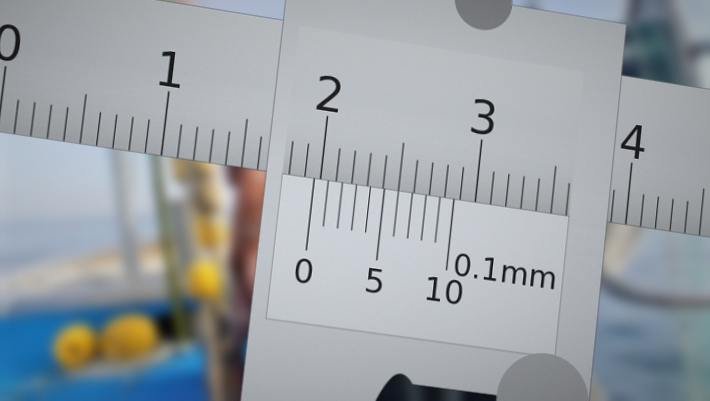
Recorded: 19.6; mm
